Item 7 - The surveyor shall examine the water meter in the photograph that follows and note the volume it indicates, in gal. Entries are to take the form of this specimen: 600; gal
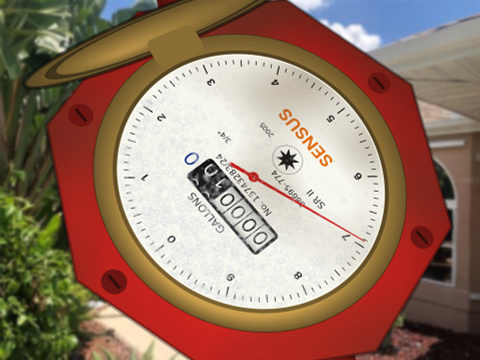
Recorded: 96.9; gal
